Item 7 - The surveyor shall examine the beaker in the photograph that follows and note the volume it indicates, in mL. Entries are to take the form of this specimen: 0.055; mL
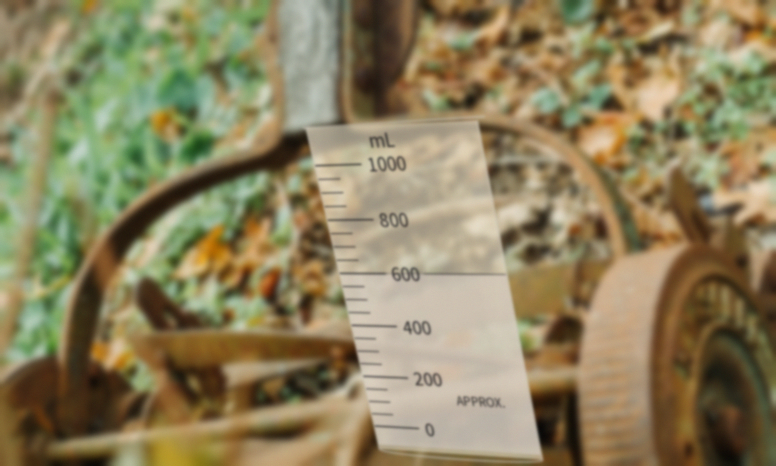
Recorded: 600; mL
